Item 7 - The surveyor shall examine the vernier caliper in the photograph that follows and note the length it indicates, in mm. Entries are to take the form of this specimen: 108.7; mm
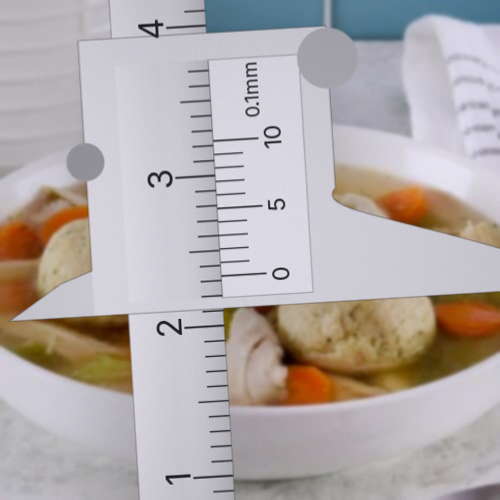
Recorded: 23.3; mm
